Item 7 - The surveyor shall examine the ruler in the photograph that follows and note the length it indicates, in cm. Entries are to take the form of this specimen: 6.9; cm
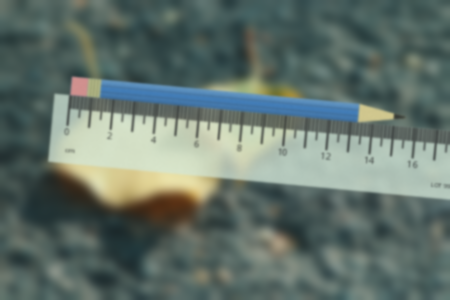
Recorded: 15.5; cm
